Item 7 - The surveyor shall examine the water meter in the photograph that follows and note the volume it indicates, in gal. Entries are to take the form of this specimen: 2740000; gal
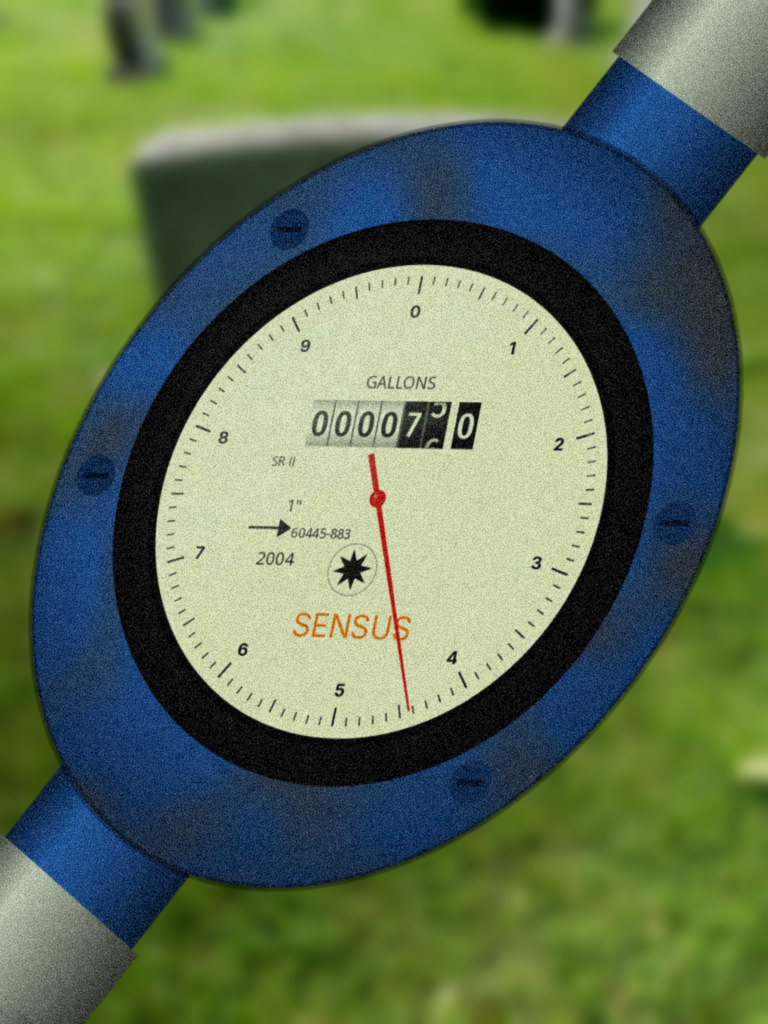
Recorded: 754.4; gal
